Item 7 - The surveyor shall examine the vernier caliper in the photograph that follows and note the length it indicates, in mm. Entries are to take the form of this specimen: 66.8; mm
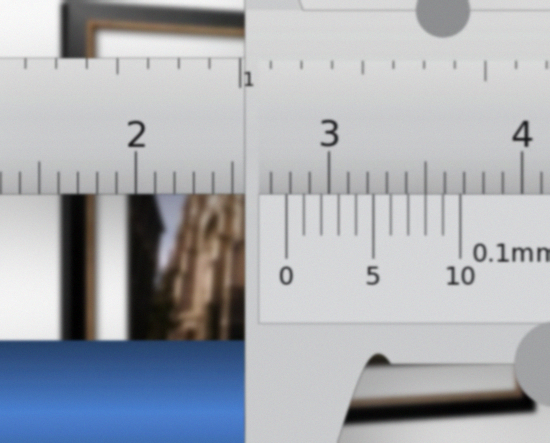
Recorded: 27.8; mm
